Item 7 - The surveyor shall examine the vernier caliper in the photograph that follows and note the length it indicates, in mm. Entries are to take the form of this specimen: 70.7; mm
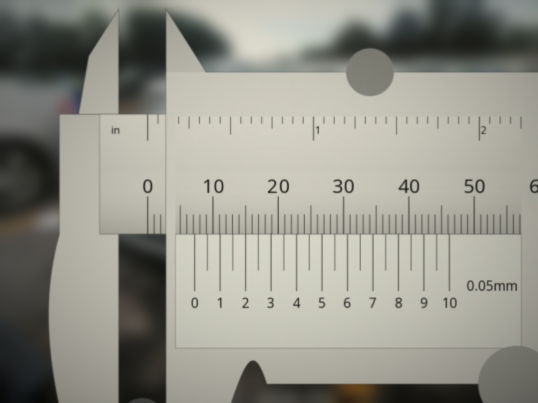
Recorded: 7.2; mm
